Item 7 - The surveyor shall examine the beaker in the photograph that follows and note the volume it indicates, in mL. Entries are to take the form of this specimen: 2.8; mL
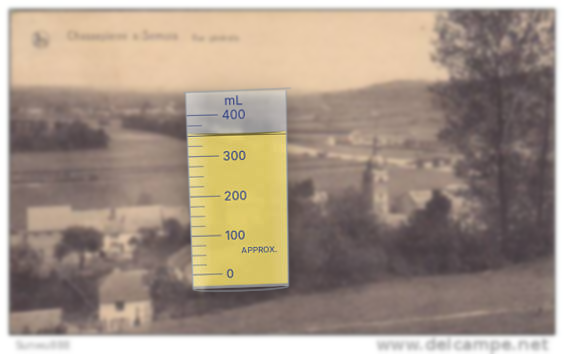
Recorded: 350; mL
